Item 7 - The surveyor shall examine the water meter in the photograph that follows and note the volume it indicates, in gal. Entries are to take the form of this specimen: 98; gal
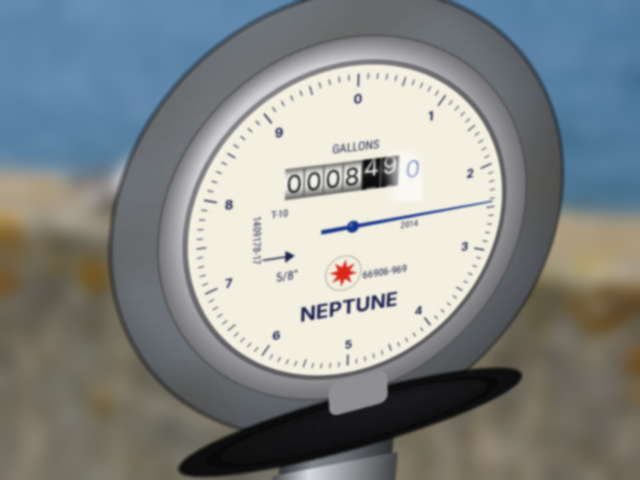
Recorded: 8492.4; gal
